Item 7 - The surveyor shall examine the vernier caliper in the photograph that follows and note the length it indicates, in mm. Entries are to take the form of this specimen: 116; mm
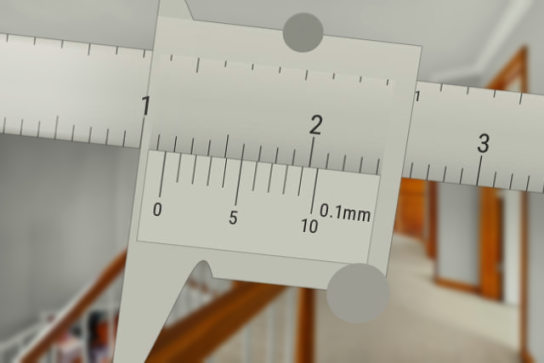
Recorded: 11.5; mm
